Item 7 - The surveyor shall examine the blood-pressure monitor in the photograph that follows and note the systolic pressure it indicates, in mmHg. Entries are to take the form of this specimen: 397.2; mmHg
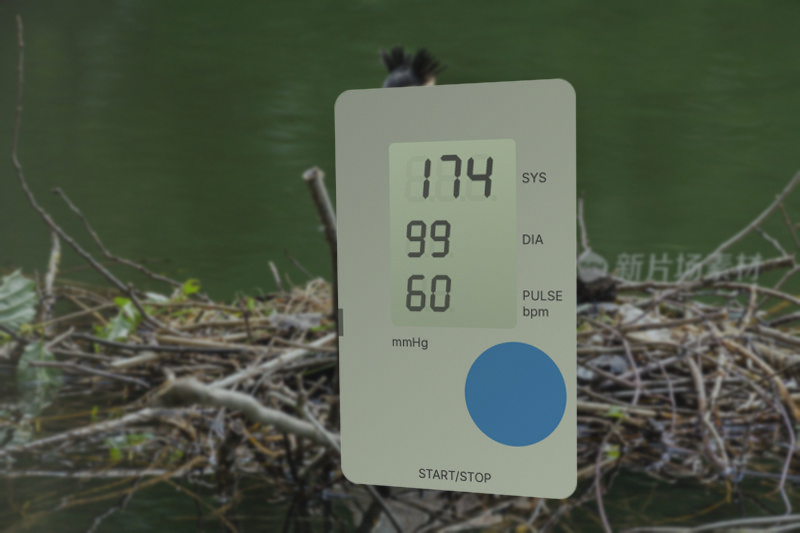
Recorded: 174; mmHg
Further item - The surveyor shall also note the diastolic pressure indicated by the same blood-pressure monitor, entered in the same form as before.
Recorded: 99; mmHg
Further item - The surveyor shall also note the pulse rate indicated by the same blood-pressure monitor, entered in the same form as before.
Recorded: 60; bpm
